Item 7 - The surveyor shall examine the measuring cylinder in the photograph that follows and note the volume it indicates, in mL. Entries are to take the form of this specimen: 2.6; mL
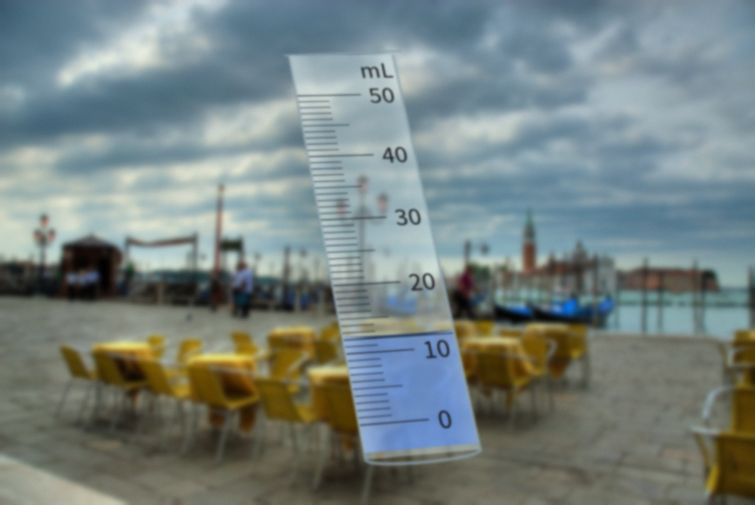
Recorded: 12; mL
